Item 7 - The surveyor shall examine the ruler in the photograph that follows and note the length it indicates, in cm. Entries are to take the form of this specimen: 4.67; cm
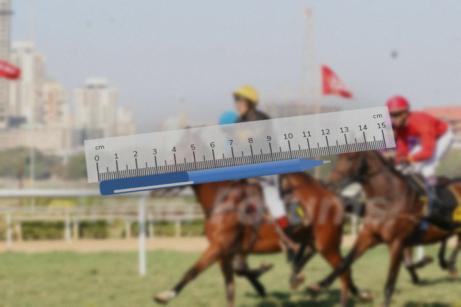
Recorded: 12; cm
